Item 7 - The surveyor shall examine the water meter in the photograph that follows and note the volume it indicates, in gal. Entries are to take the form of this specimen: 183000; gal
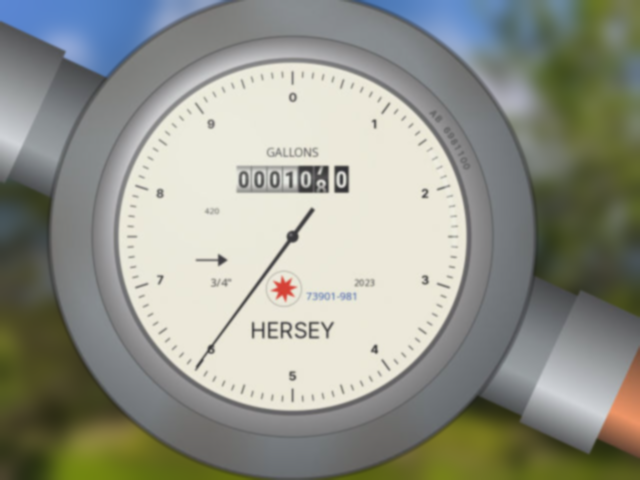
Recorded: 1076.0; gal
